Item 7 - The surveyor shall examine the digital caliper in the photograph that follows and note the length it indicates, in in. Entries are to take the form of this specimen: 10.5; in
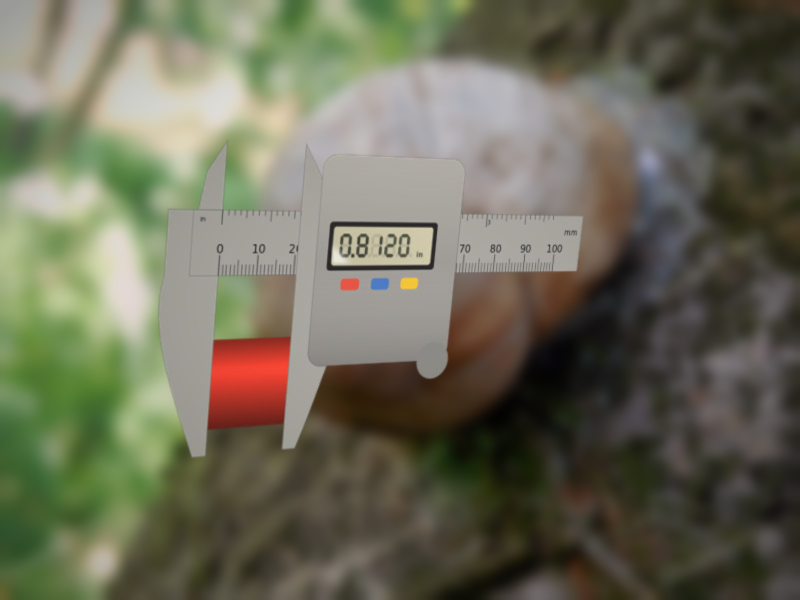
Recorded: 0.8120; in
